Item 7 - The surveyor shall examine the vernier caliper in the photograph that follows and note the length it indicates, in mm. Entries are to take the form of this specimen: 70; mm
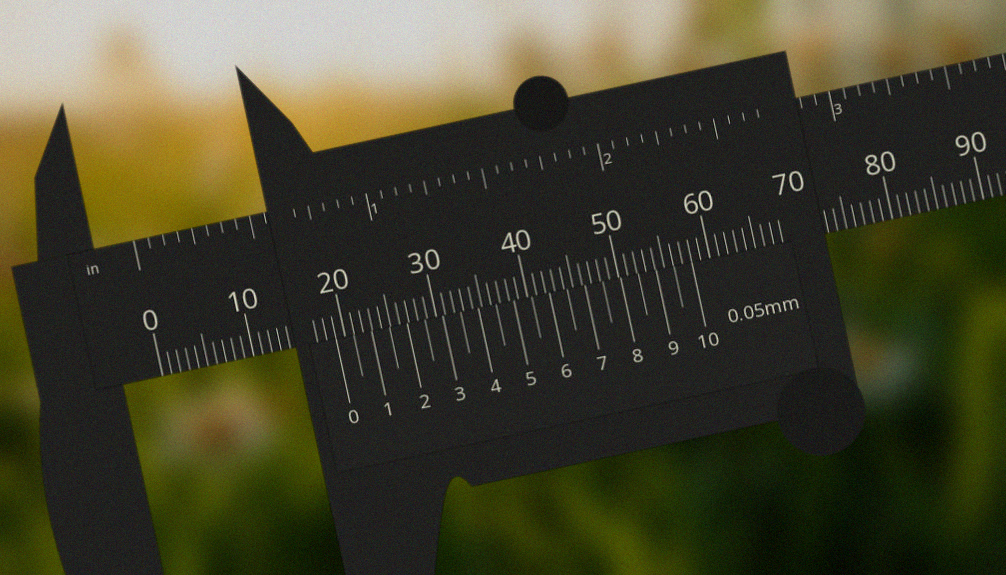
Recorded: 19.0; mm
